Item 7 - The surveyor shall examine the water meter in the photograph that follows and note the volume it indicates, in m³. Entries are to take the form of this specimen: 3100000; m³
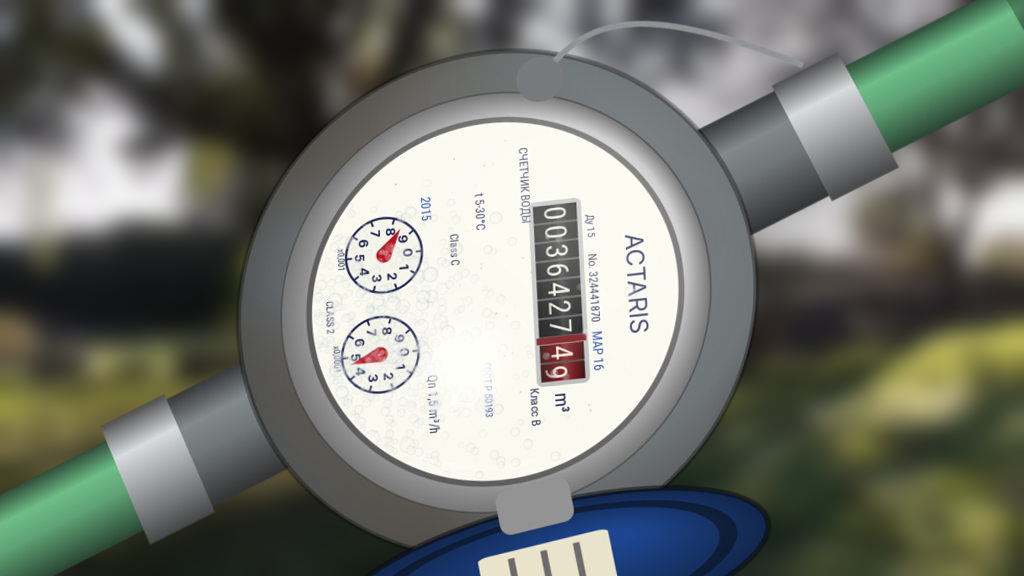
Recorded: 36427.4884; m³
